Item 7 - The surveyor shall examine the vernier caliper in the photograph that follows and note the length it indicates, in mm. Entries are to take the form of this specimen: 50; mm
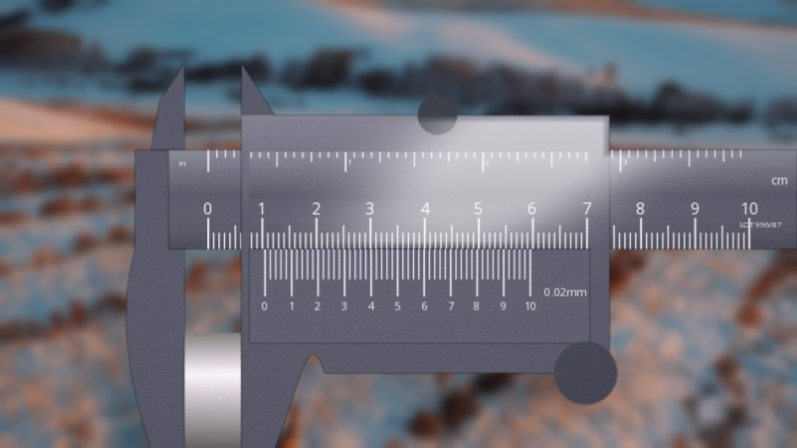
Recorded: 10.5; mm
